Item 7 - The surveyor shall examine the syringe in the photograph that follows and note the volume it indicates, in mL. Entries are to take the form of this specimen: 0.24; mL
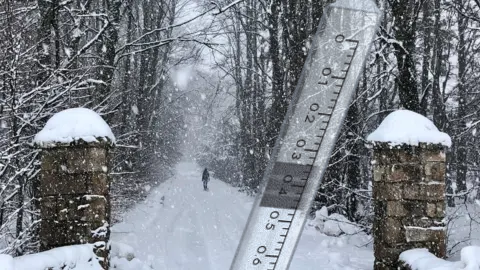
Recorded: 0.34; mL
